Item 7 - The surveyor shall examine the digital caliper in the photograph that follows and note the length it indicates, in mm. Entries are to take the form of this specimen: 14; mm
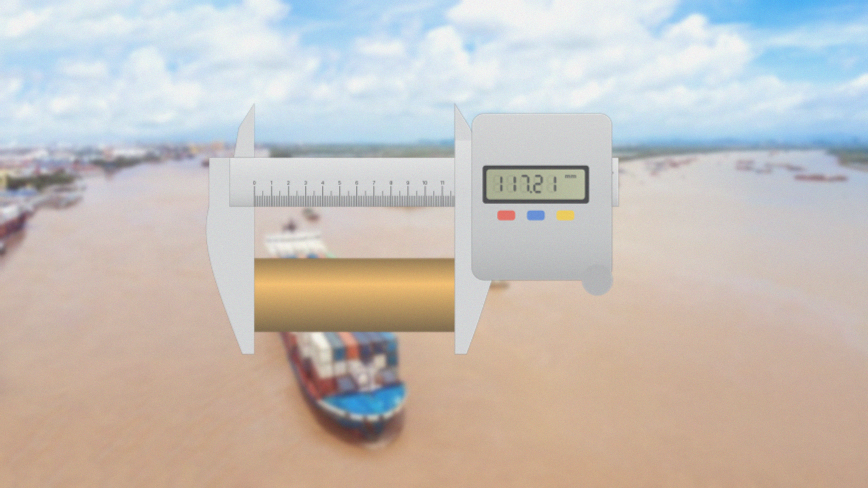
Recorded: 117.21; mm
